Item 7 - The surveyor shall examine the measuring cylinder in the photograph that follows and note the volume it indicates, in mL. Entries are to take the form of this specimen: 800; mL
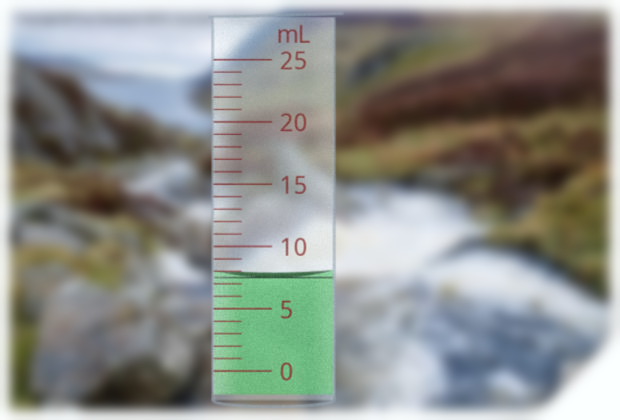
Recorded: 7.5; mL
